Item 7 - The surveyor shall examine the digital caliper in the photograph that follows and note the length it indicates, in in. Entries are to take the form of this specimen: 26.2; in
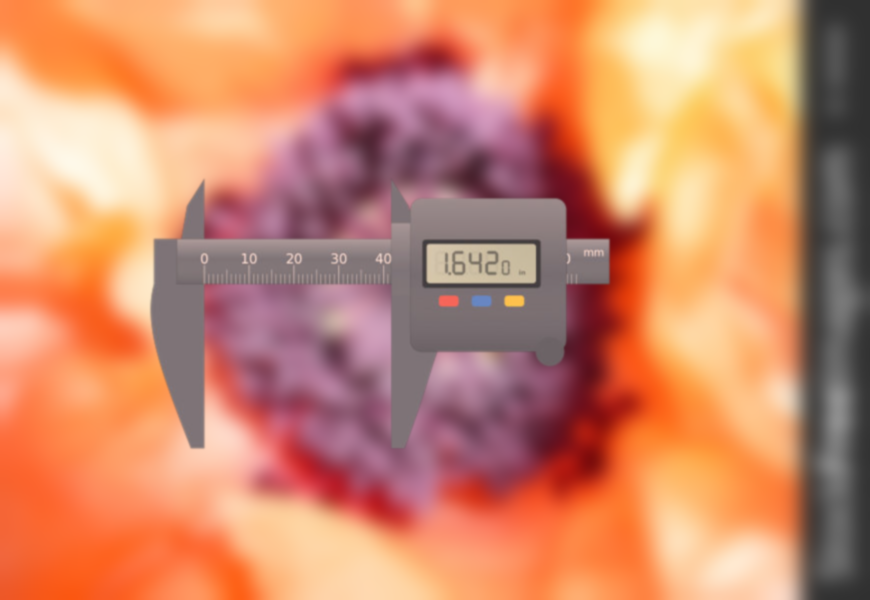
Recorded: 1.6420; in
